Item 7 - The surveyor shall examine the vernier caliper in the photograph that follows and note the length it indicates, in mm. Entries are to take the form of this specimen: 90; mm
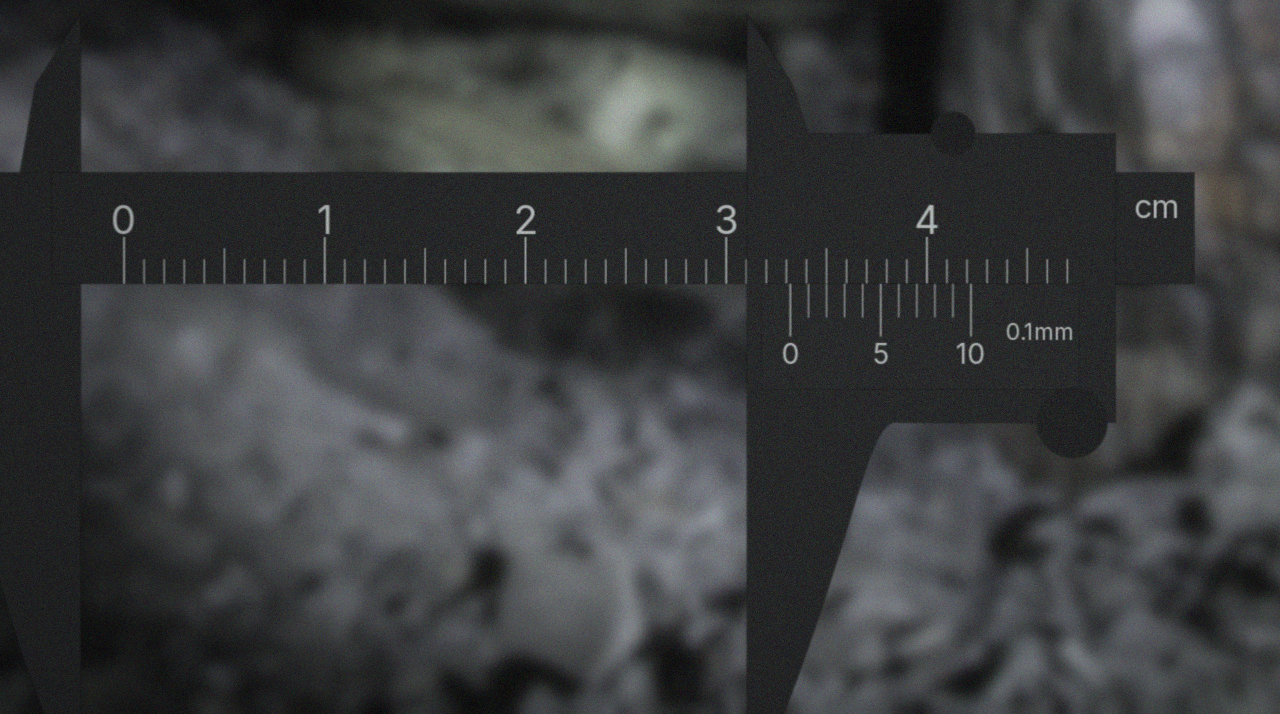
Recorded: 33.2; mm
